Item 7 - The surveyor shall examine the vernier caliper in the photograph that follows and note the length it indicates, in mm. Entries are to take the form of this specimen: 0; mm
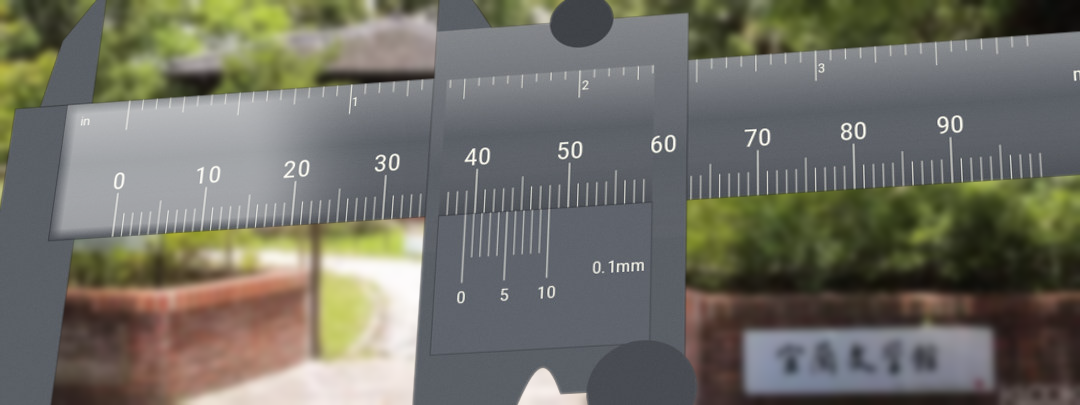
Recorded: 39.0; mm
